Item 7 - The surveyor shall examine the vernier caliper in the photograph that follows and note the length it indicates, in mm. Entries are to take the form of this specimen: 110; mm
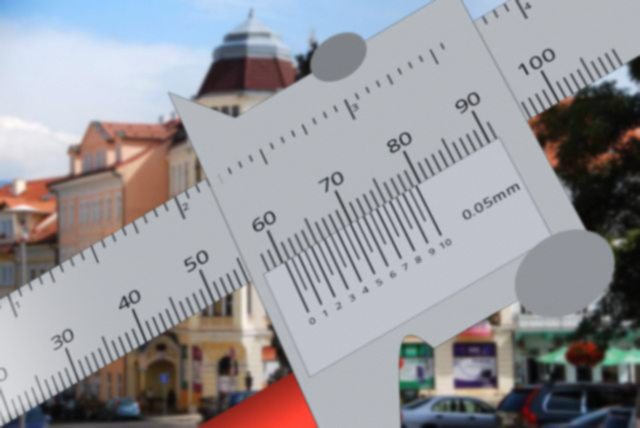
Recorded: 60.4; mm
